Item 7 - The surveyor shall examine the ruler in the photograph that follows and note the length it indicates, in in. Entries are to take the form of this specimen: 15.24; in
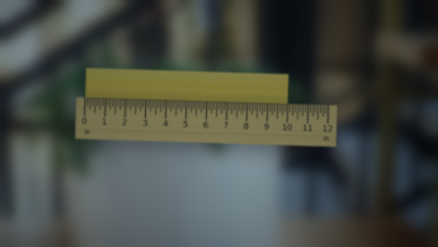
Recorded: 10; in
